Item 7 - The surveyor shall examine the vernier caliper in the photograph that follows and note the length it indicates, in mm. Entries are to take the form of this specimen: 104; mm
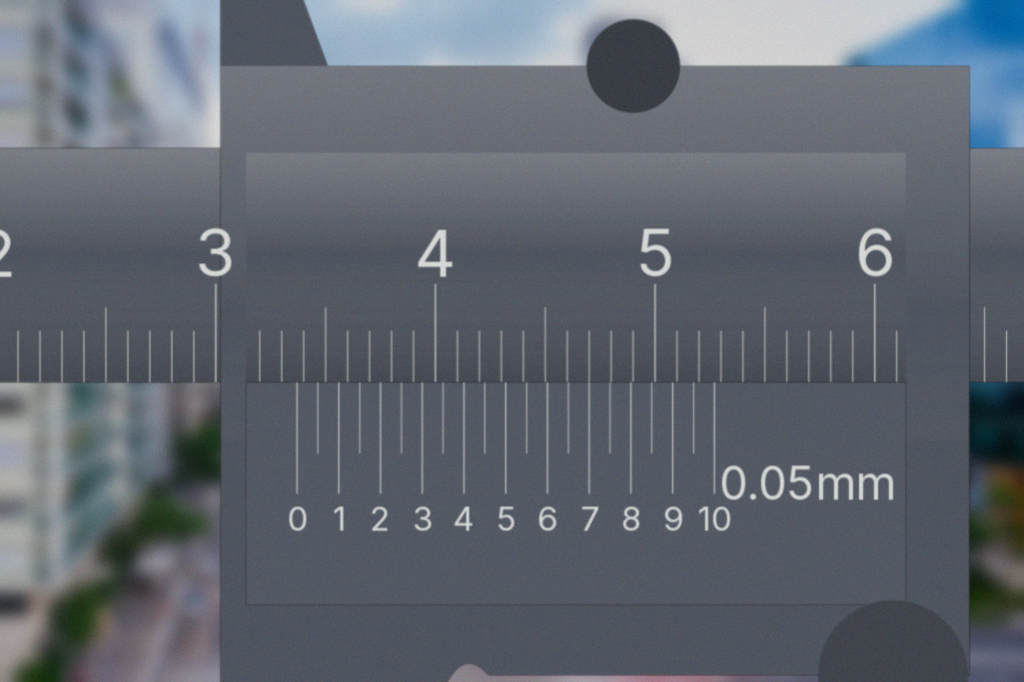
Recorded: 33.7; mm
